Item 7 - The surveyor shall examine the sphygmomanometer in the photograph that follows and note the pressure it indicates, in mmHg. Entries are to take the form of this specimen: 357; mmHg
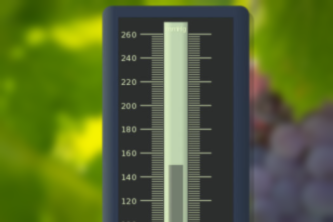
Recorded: 150; mmHg
